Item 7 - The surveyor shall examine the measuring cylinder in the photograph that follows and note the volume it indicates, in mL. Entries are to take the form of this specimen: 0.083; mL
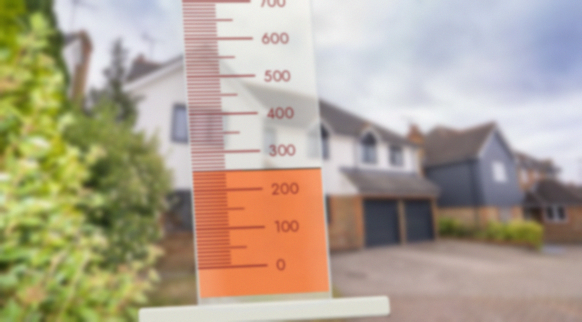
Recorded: 250; mL
